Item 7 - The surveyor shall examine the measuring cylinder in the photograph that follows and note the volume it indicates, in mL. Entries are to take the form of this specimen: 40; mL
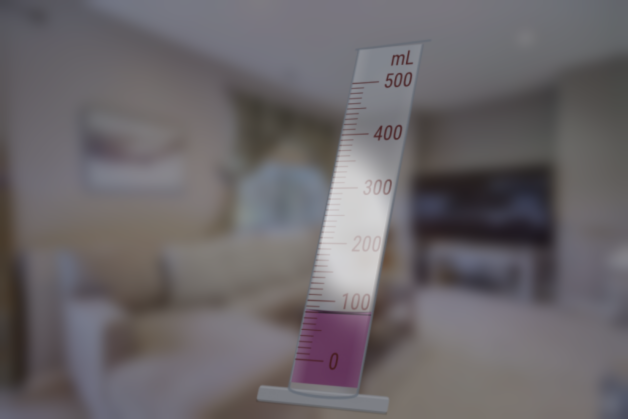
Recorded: 80; mL
